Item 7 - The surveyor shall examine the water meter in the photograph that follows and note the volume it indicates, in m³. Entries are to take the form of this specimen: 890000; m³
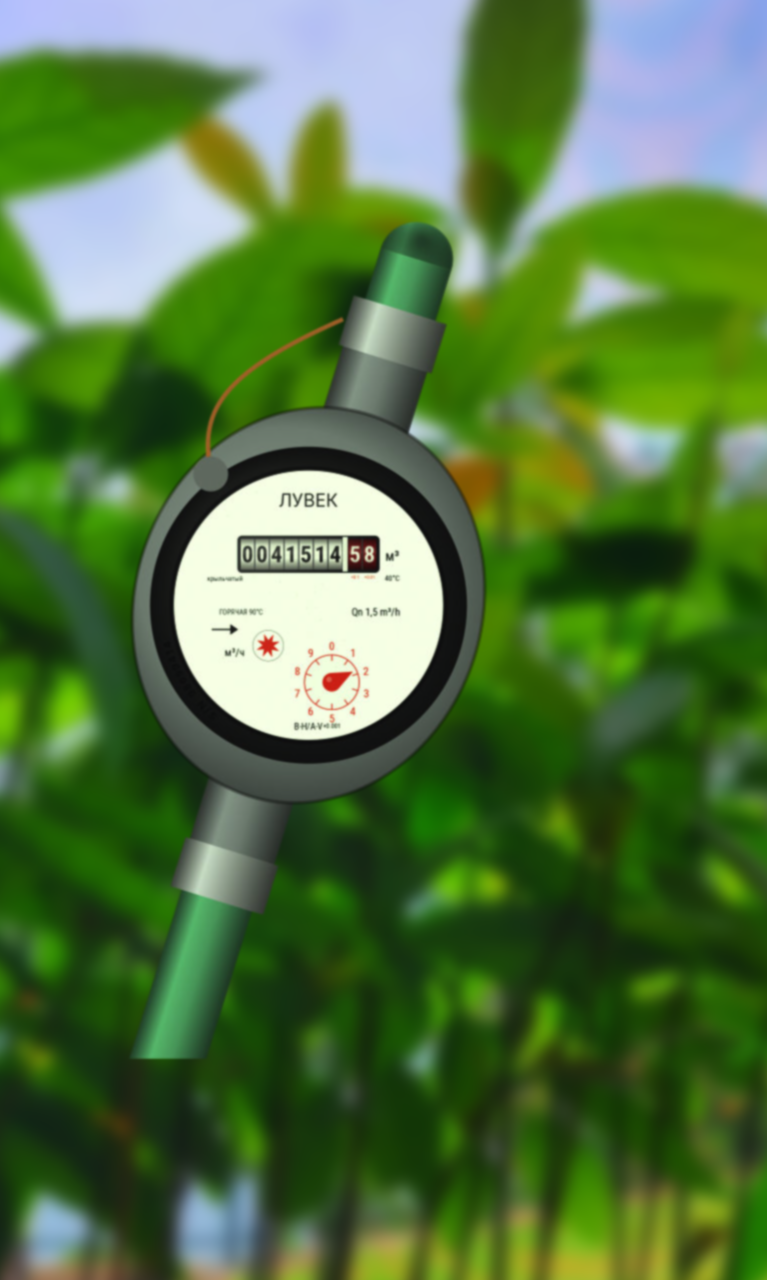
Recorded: 41514.581; m³
